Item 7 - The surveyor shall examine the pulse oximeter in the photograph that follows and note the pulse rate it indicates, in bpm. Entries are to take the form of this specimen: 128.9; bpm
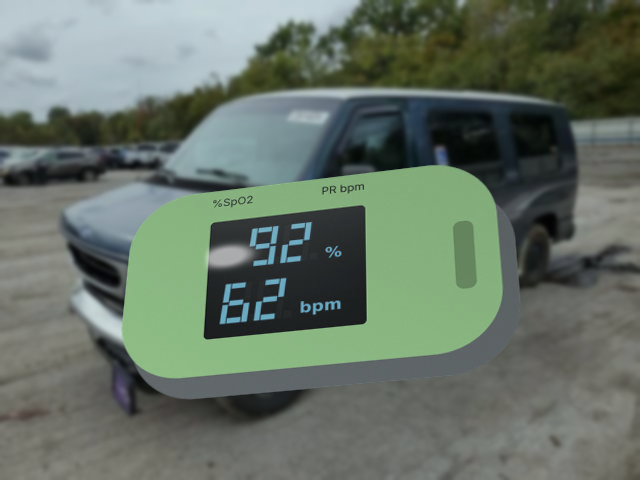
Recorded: 62; bpm
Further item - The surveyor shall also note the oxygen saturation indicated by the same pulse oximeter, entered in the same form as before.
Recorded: 92; %
